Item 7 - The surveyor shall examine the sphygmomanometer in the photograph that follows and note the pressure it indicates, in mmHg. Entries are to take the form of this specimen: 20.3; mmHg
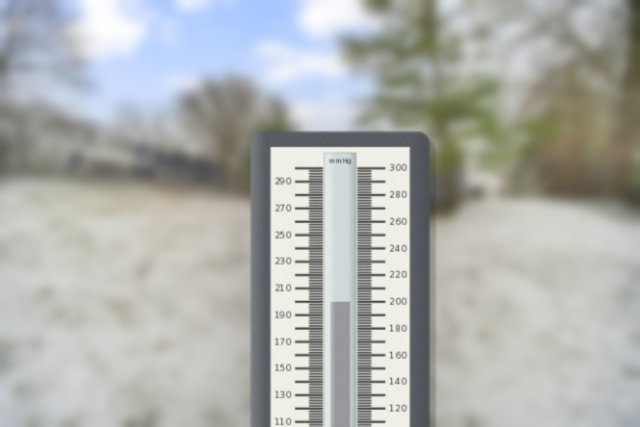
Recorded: 200; mmHg
